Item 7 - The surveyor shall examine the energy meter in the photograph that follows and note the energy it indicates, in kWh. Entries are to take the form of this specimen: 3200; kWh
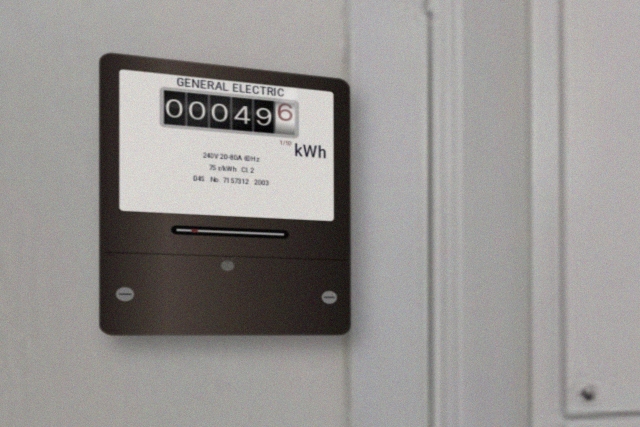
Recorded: 49.6; kWh
